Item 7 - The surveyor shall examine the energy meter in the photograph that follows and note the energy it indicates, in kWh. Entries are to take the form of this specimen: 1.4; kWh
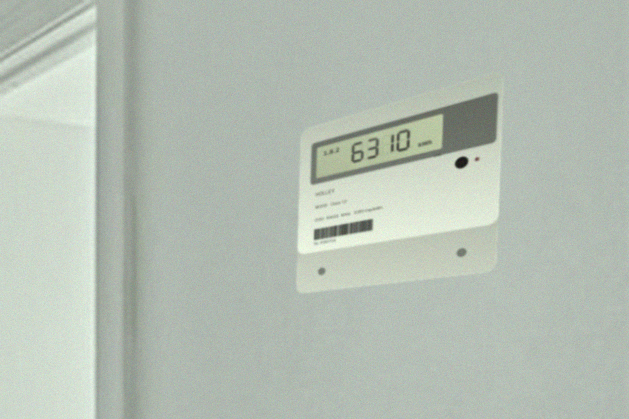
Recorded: 6310; kWh
